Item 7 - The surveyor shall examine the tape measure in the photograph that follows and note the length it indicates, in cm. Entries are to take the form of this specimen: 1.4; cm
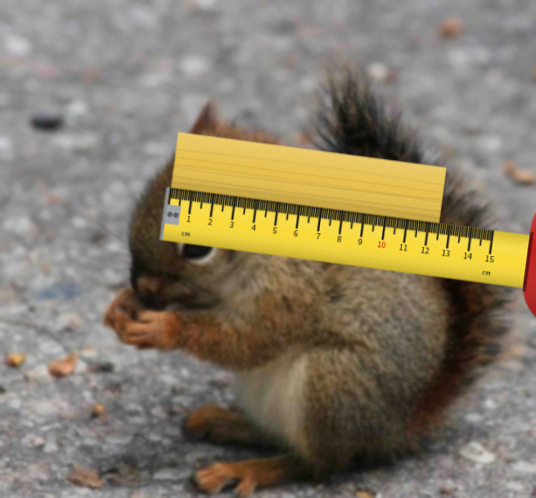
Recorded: 12.5; cm
